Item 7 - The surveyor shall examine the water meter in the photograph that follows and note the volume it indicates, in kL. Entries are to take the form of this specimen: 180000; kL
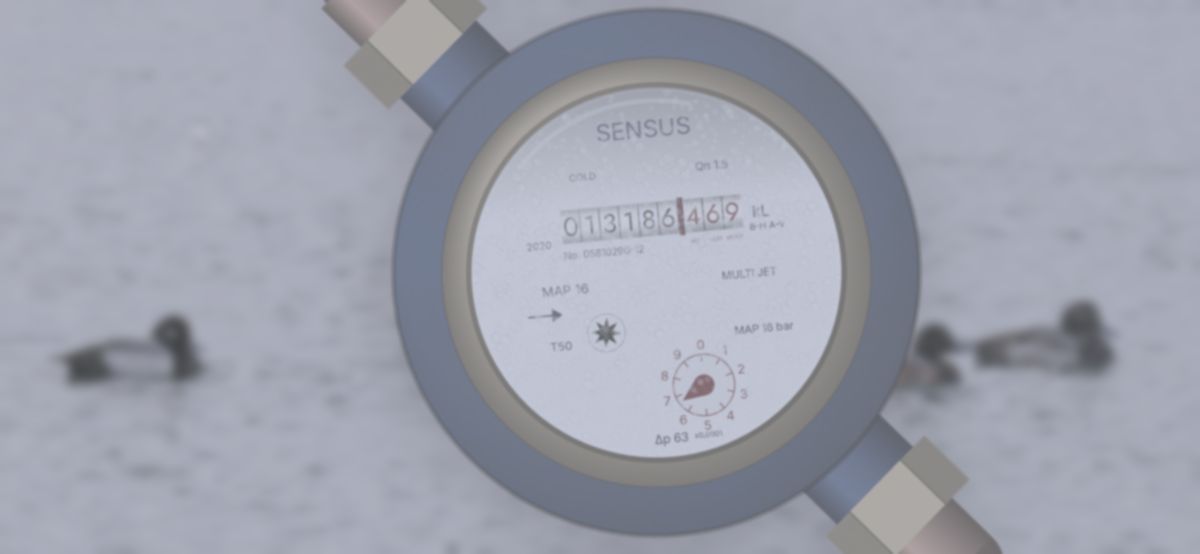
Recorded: 13186.4696; kL
